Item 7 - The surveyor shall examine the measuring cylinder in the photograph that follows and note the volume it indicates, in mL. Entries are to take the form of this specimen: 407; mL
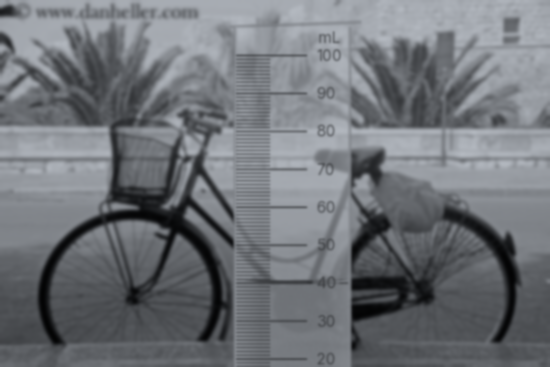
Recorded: 40; mL
